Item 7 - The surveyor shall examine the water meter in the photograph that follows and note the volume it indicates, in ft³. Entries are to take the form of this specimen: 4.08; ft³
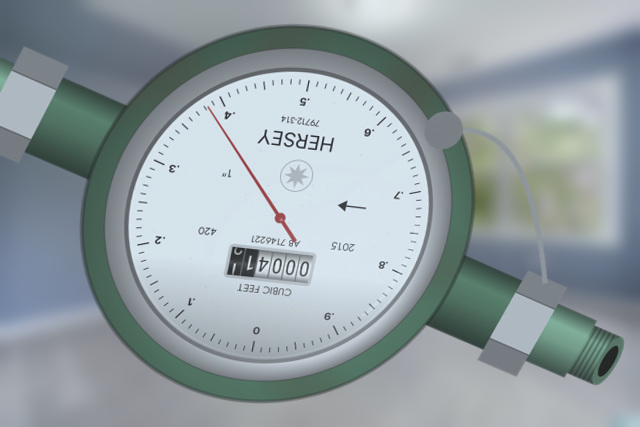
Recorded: 411.38; ft³
